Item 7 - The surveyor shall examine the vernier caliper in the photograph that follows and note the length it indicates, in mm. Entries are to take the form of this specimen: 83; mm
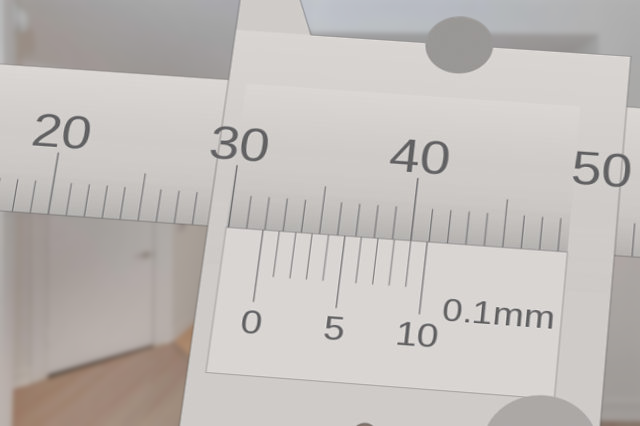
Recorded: 31.9; mm
